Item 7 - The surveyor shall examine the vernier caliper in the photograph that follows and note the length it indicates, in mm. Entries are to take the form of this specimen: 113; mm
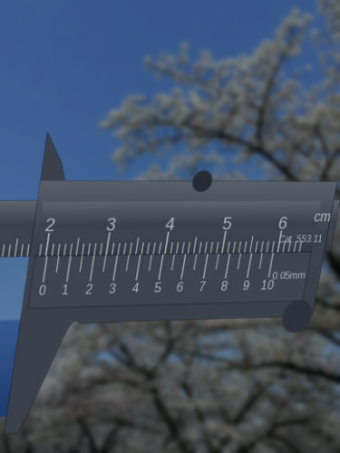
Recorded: 20.2; mm
